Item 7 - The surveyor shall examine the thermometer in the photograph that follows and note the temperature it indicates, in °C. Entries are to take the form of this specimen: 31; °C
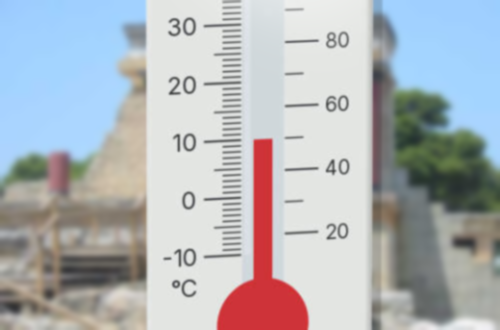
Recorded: 10; °C
